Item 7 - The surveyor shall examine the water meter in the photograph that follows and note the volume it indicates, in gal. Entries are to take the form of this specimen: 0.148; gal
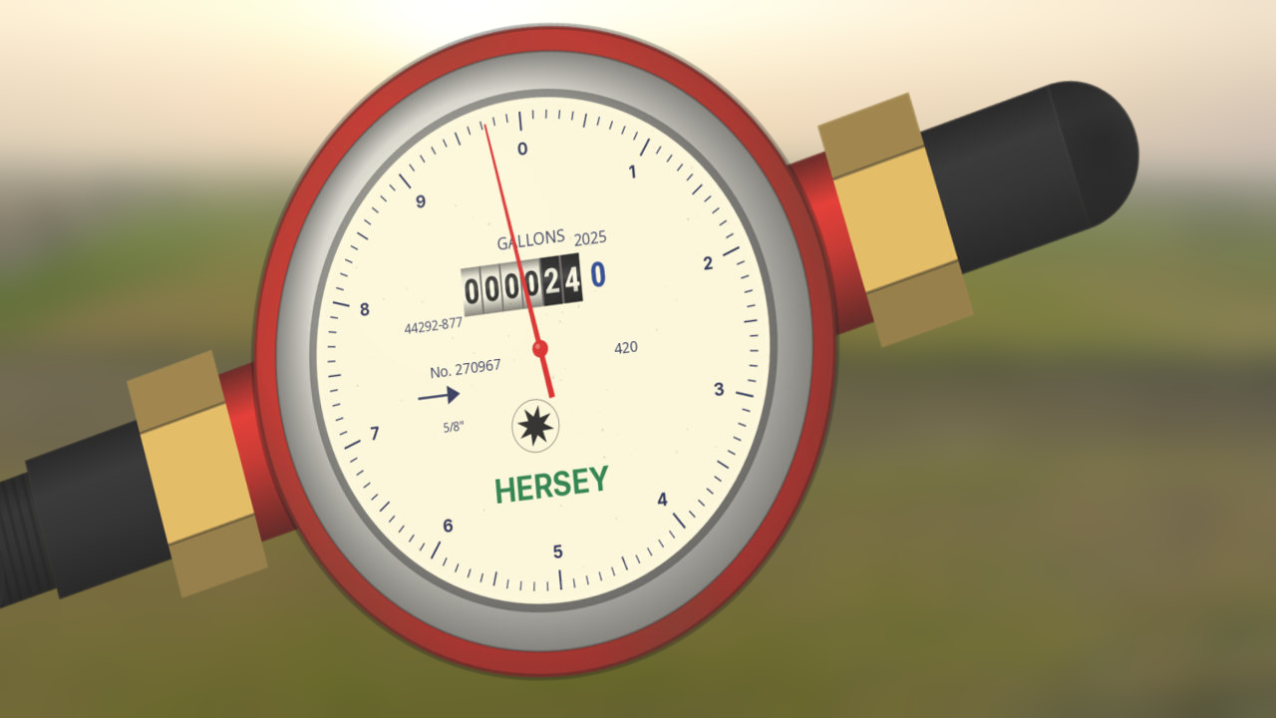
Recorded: 239.7; gal
